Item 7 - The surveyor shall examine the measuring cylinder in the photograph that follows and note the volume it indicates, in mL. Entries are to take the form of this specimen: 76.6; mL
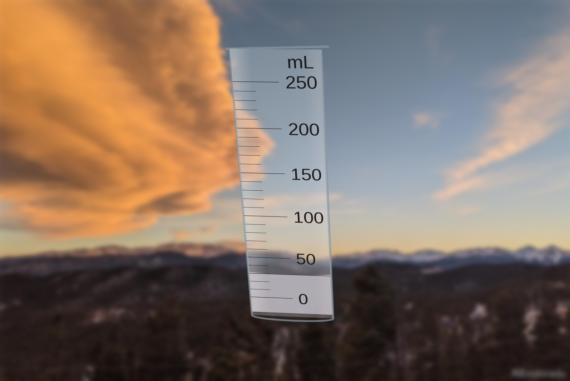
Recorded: 30; mL
